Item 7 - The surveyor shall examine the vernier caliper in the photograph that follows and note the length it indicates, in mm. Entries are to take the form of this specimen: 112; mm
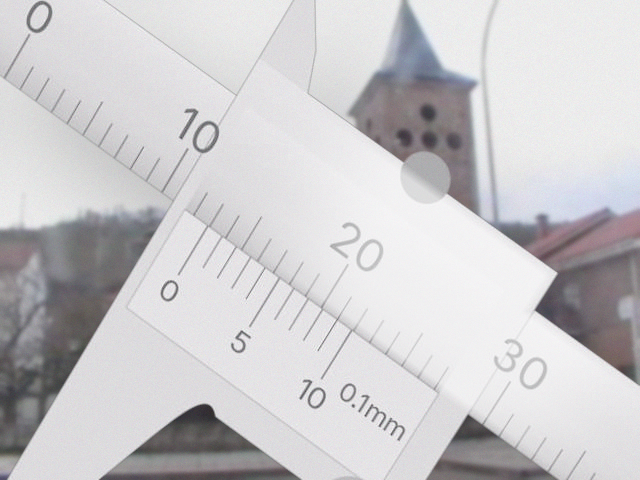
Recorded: 12.9; mm
